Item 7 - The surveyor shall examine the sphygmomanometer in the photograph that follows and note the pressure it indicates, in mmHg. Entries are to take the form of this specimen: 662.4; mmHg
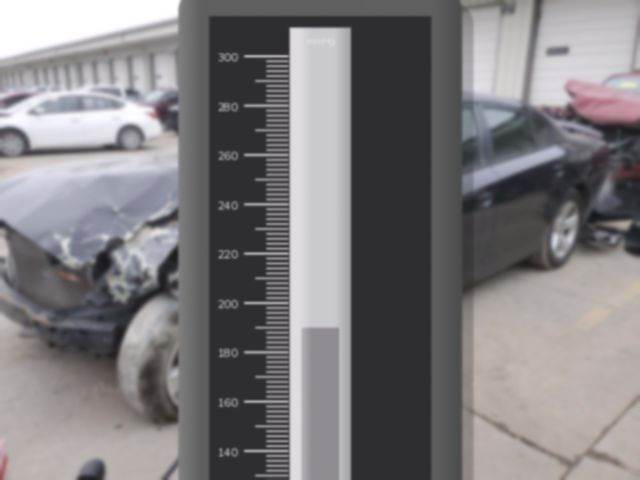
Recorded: 190; mmHg
